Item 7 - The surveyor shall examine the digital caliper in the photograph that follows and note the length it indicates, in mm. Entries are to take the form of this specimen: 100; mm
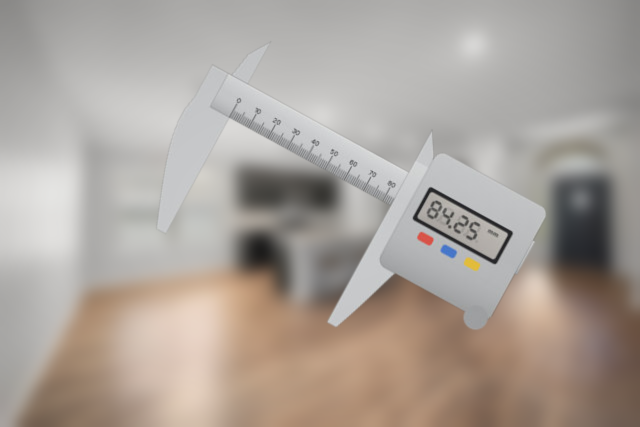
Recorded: 84.25; mm
